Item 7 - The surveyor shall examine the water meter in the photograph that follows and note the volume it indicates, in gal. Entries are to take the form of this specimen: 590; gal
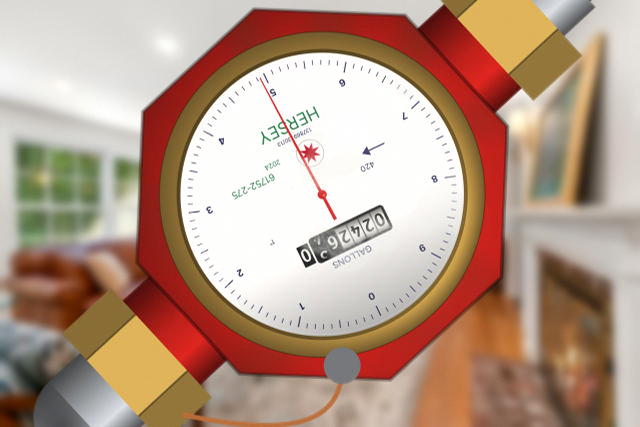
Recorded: 242634.9; gal
